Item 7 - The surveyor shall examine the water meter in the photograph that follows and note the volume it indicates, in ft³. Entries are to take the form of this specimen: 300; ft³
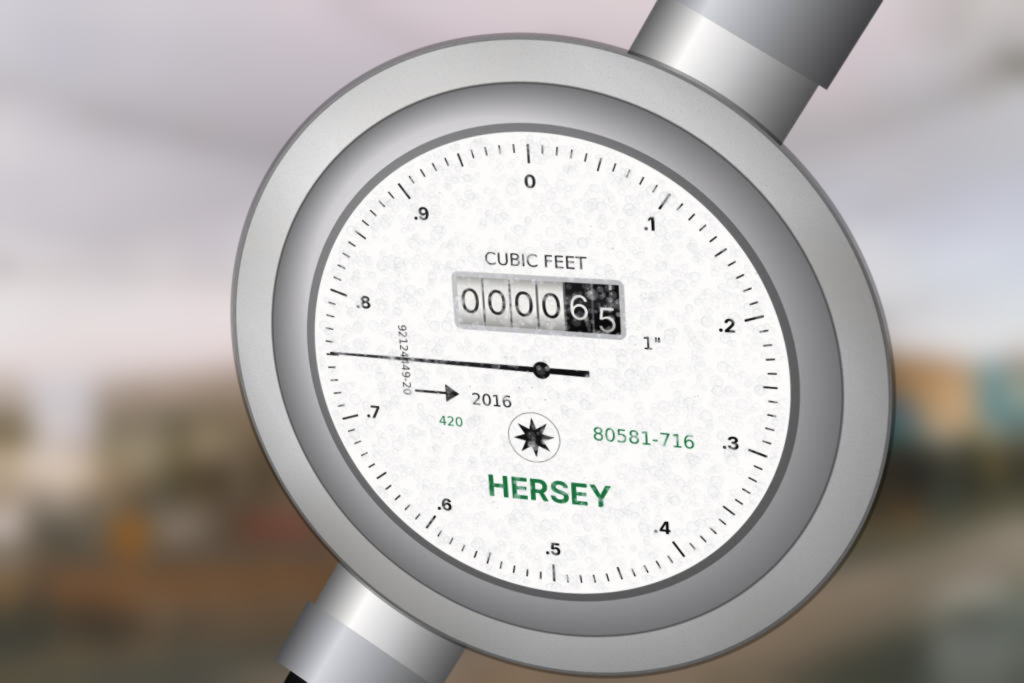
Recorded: 64.75; ft³
